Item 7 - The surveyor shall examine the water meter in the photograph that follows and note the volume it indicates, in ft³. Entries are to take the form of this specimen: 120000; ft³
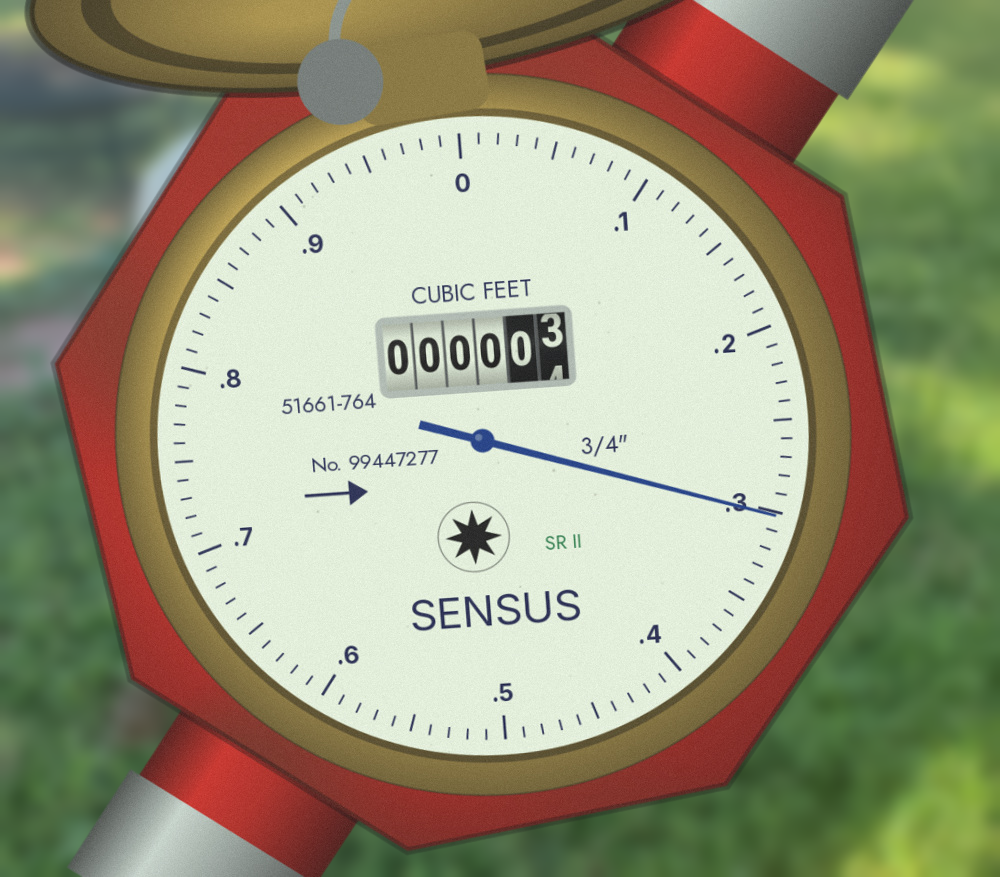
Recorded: 3.30; ft³
